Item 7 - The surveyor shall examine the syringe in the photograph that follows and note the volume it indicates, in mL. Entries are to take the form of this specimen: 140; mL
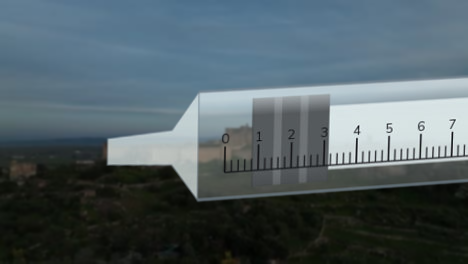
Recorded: 0.8; mL
